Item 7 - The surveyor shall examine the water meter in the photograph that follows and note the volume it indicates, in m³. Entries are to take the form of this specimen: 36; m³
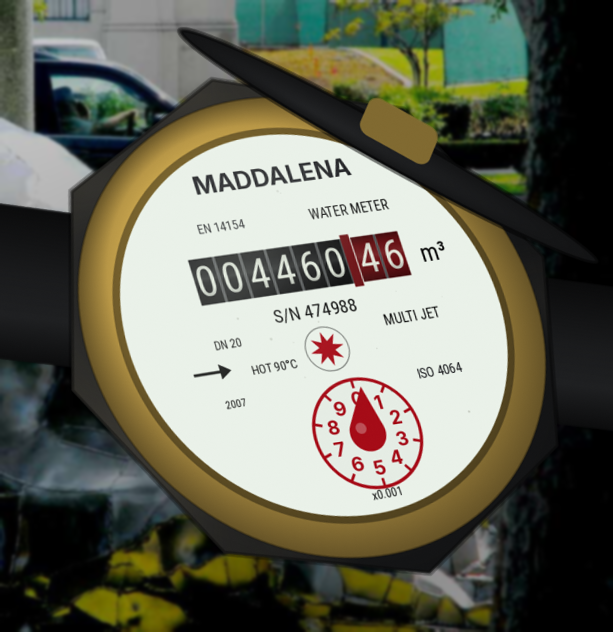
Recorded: 4460.460; m³
